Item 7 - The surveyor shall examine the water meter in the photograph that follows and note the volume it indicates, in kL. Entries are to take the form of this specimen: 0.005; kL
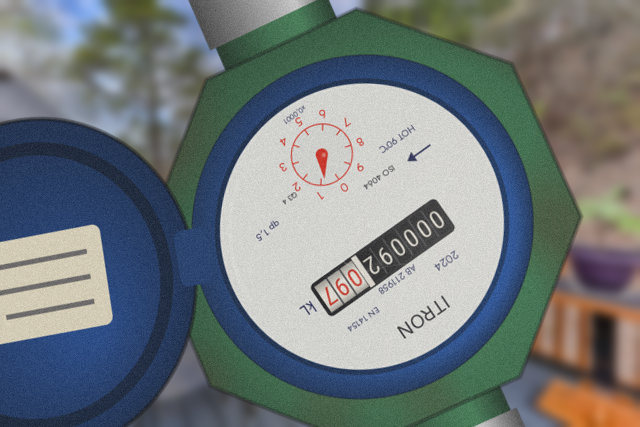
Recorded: 92.0970; kL
